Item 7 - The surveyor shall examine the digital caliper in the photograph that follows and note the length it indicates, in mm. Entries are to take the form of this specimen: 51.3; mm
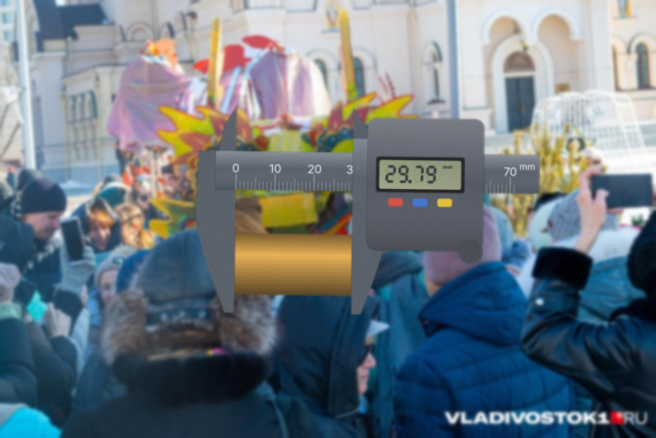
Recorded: 29.79; mm
